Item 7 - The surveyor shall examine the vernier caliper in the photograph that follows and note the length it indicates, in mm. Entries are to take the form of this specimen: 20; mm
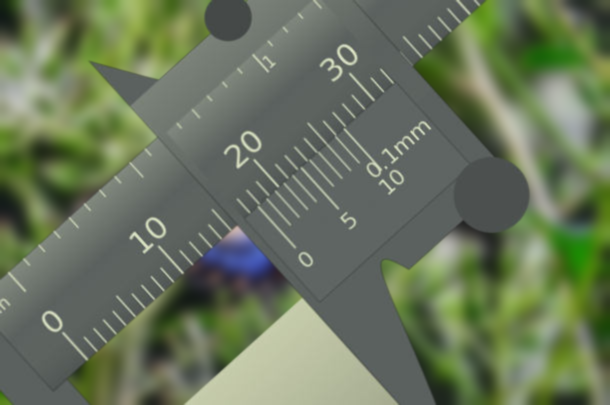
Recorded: 17.8; mm
